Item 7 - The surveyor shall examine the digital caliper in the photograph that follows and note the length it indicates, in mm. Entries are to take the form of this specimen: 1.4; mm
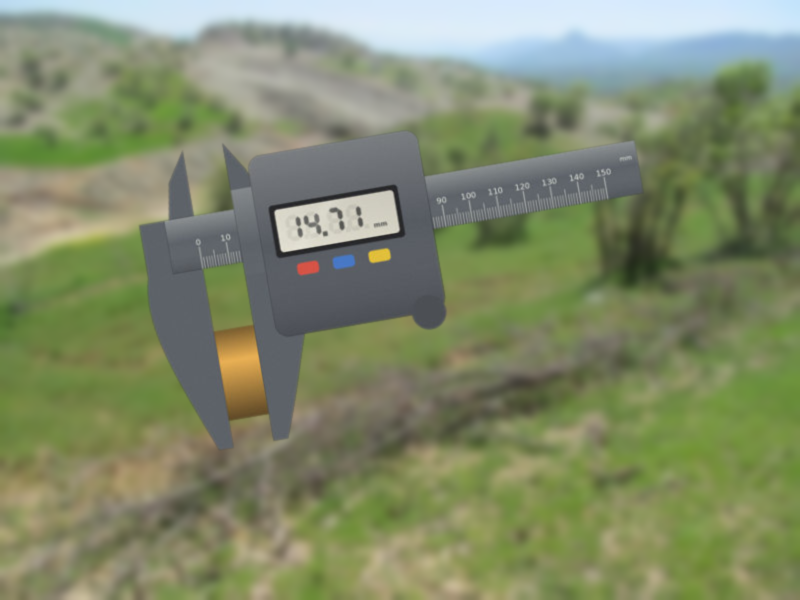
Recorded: 14.71; mm
